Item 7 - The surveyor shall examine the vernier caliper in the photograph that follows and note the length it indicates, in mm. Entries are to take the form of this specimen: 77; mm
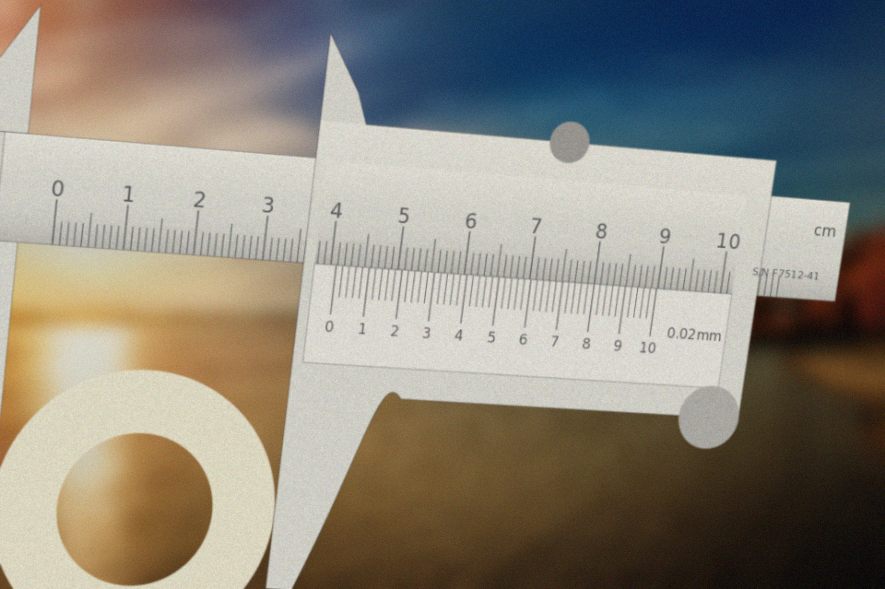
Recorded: 40.8; mm
